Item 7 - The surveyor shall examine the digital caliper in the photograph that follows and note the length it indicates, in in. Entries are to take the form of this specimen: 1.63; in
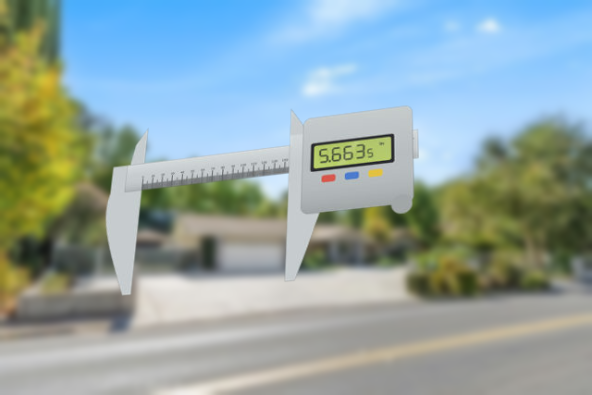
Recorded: 5.6635; in
